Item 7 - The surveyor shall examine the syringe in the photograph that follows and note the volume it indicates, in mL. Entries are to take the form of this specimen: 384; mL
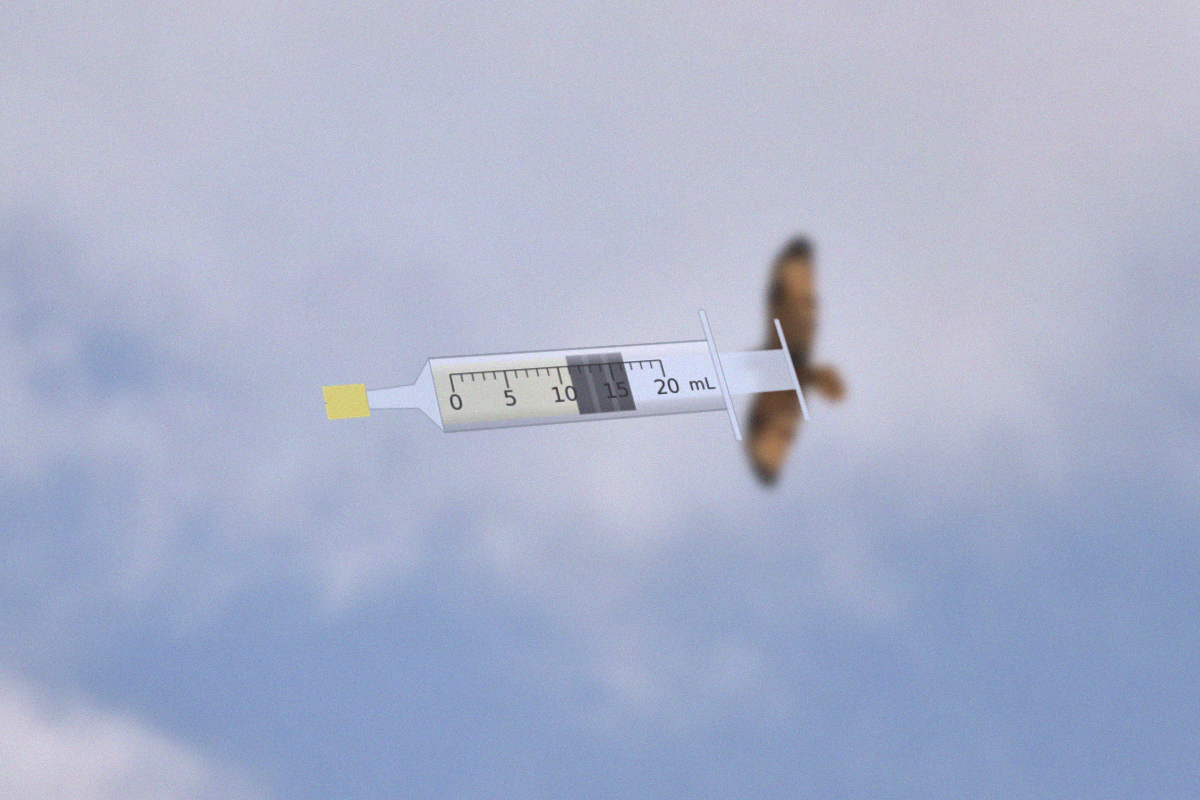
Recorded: 11; mL
